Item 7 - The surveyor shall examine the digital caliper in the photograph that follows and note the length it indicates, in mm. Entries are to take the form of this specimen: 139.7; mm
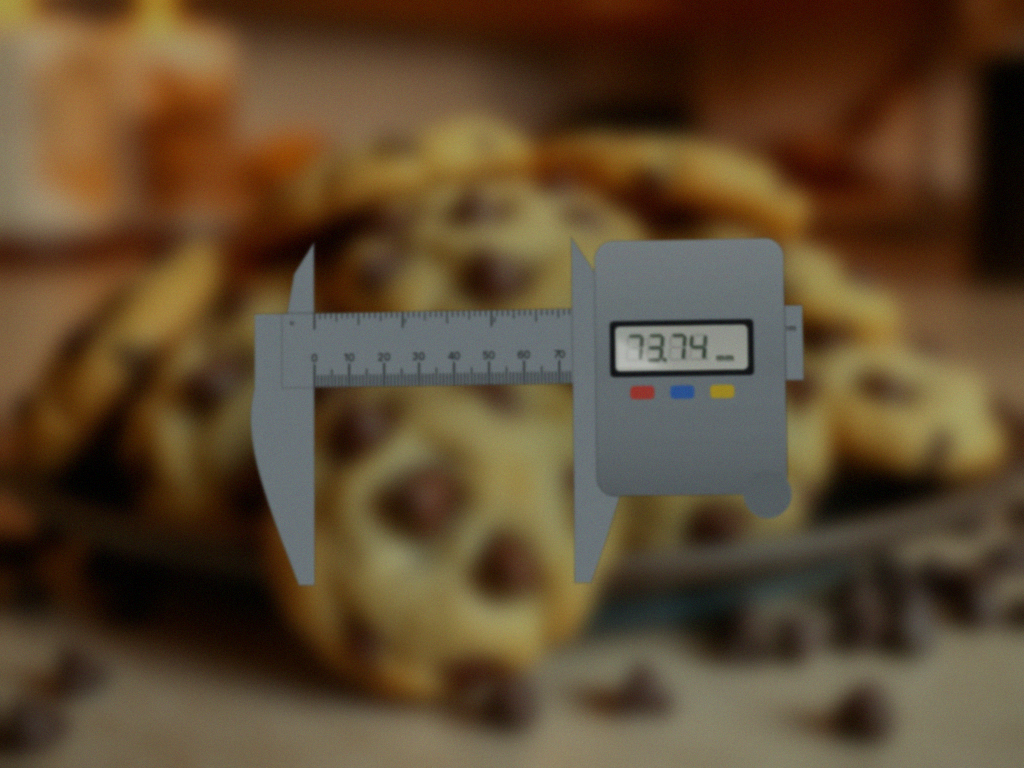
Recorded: 73.74; mm
